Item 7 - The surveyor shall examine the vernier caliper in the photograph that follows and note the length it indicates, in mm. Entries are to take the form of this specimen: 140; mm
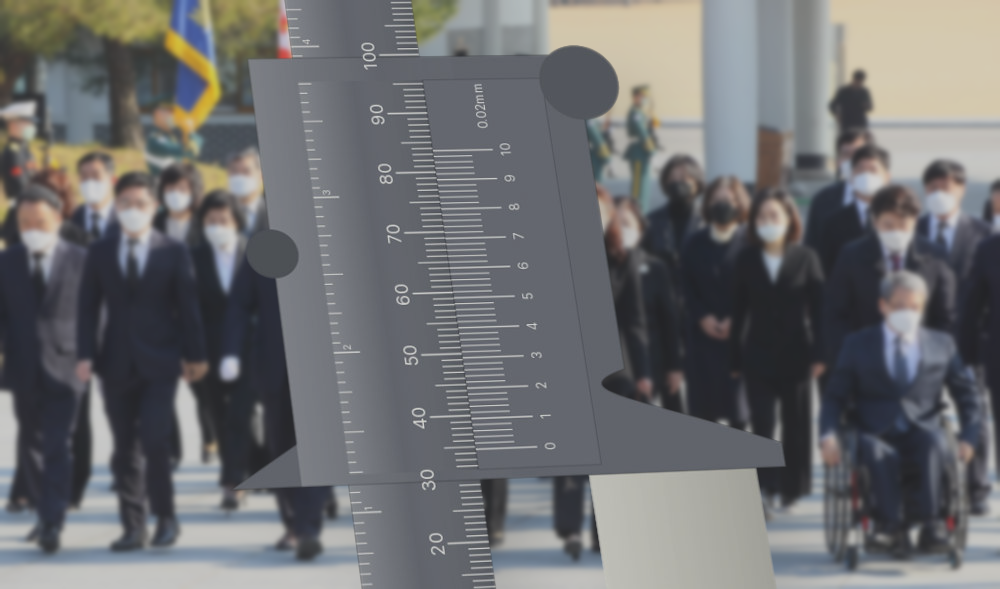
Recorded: 34.6; mm
